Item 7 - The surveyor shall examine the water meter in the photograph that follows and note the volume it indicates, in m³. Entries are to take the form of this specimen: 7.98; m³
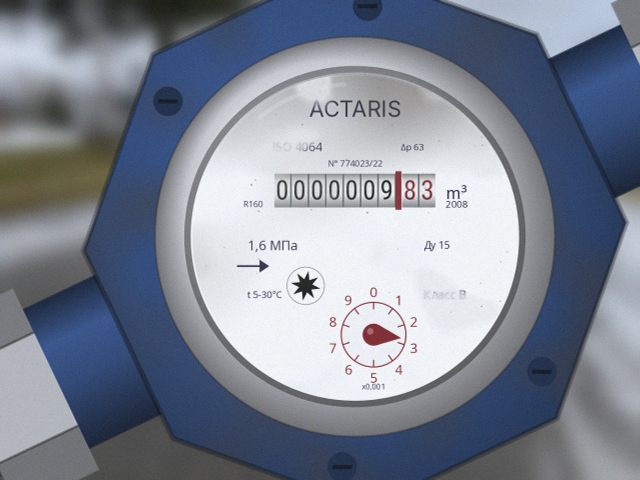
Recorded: 9.832; m³
